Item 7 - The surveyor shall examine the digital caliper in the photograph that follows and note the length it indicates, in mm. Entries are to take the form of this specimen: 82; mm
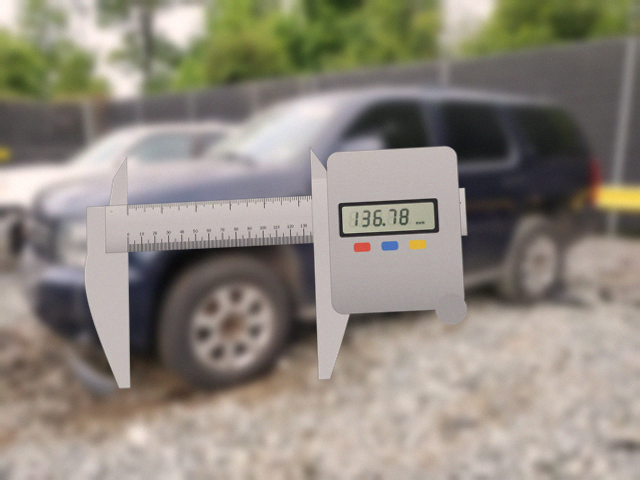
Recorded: 136.78; mm
